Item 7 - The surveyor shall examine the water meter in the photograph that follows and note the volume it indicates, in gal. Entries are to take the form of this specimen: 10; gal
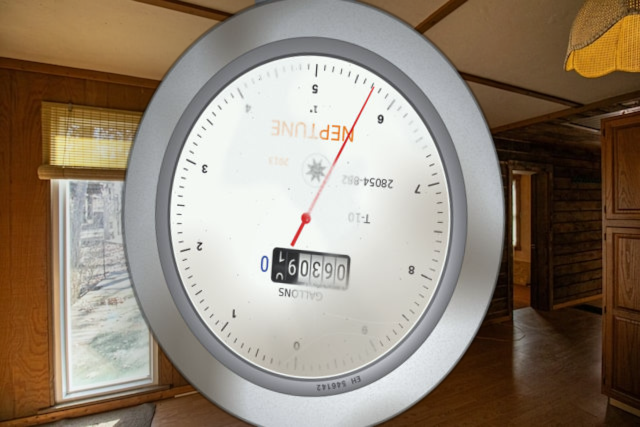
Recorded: 630905.7; gal
